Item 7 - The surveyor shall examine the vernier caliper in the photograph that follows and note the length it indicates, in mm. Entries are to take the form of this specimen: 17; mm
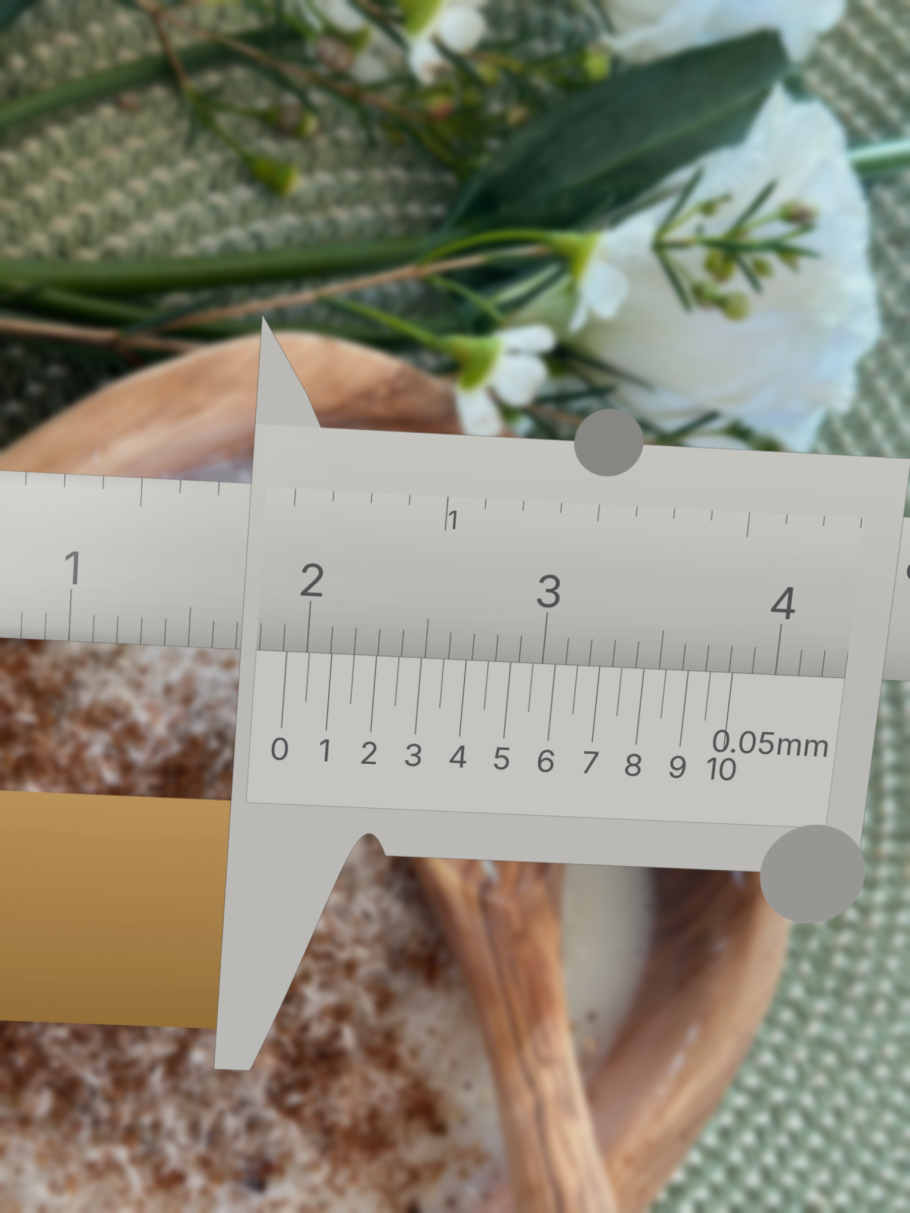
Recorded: 19.15; mm
